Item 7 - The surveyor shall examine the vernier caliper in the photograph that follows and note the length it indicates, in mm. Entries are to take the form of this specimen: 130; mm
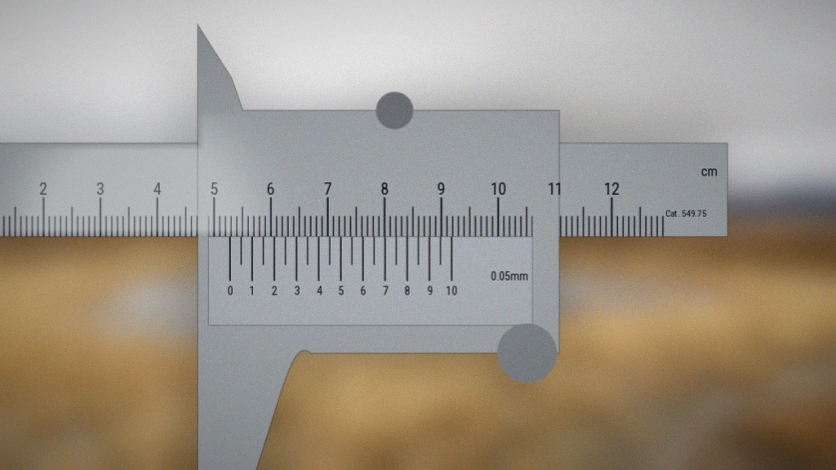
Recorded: 52.8; mm
